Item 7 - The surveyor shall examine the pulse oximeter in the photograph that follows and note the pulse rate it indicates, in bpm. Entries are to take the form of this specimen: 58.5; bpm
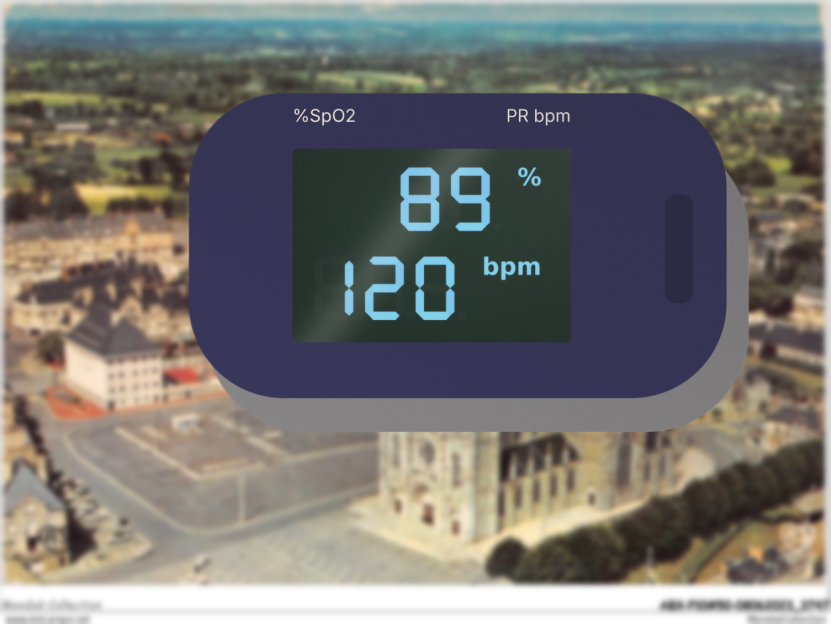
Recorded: 120; bpm
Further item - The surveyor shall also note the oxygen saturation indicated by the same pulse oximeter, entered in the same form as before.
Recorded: 89; %
